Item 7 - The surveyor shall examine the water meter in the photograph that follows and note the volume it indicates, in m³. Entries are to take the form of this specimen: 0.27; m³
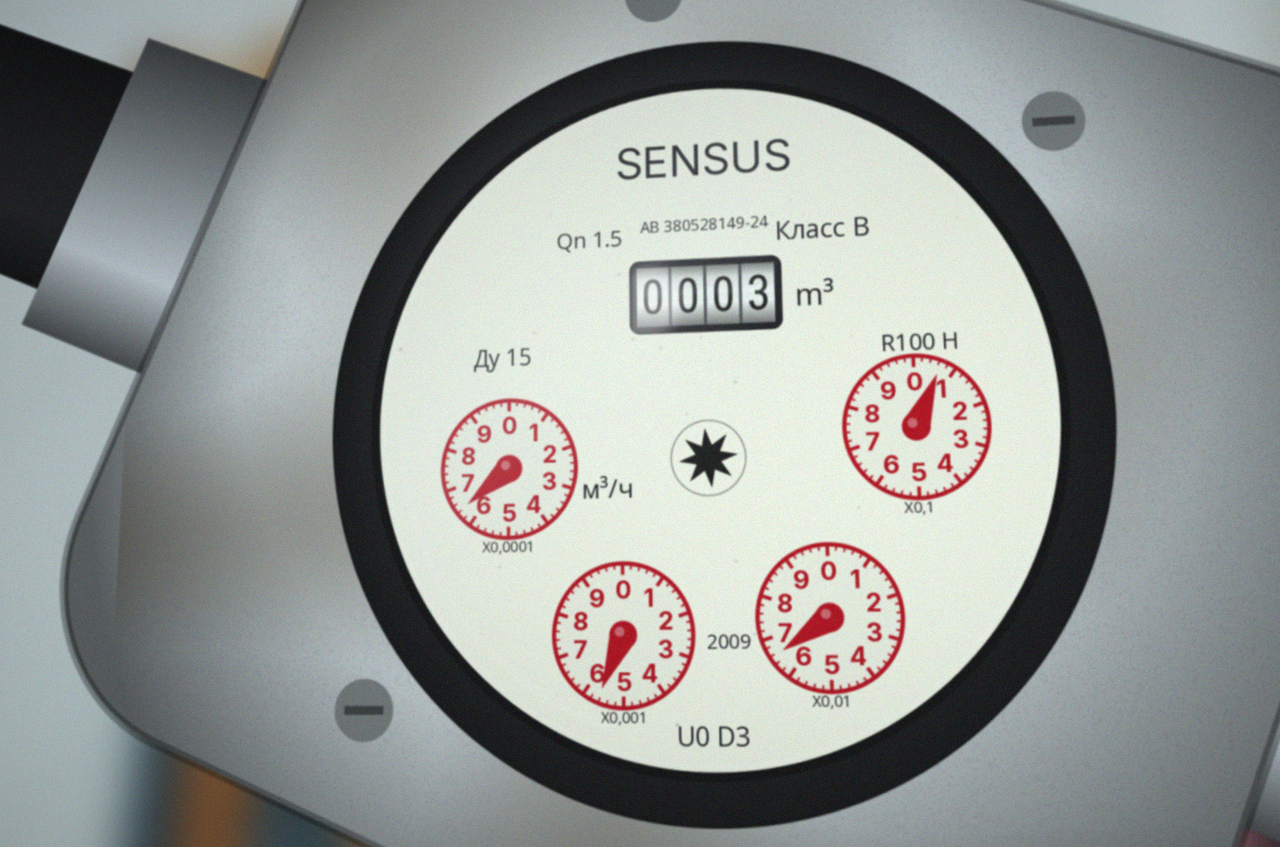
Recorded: 3.0656; m³
